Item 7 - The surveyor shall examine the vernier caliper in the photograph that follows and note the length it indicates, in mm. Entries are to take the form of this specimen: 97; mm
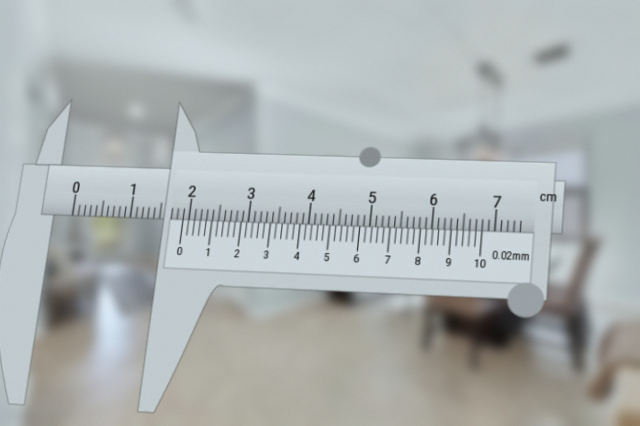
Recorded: 19.0; mm
